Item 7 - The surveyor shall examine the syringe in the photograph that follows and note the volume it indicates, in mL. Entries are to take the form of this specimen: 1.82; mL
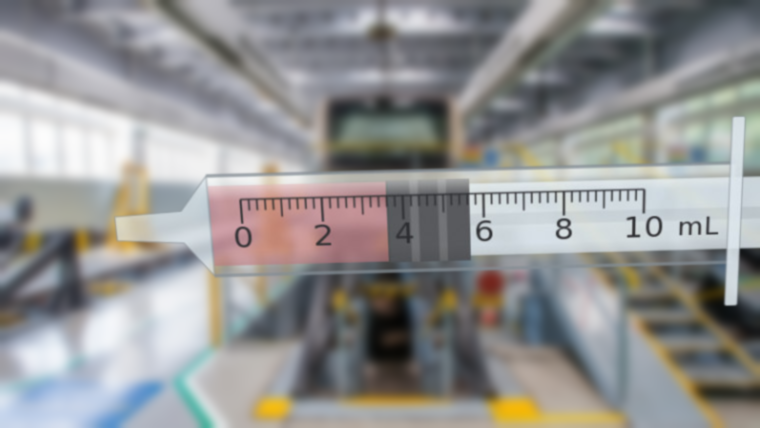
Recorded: 3.6; mL
